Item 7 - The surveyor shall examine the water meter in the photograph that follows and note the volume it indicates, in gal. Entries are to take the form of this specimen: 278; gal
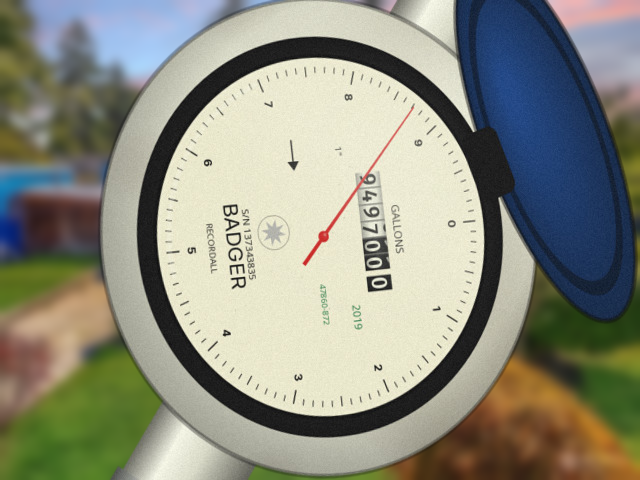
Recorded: 9496998.7; gal
